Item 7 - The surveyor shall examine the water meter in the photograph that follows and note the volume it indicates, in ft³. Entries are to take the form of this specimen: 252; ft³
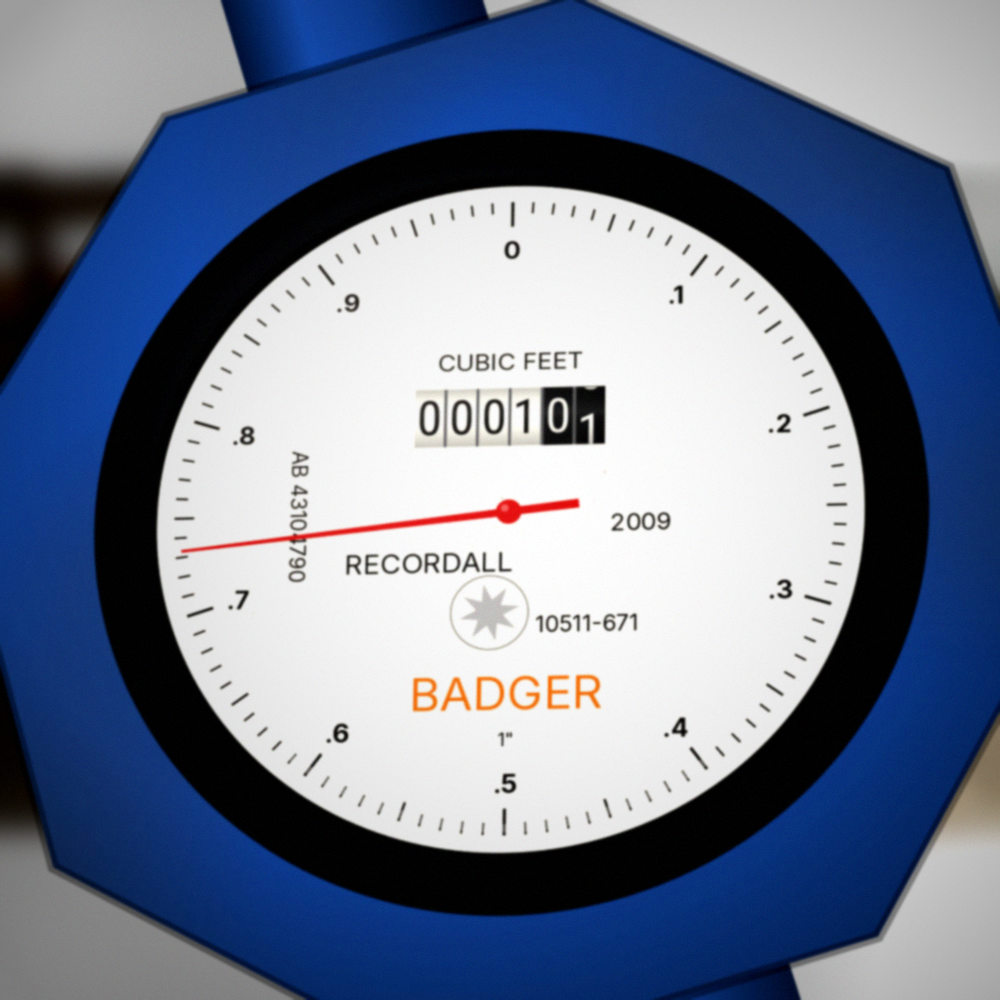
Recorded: 100.73; ft³
